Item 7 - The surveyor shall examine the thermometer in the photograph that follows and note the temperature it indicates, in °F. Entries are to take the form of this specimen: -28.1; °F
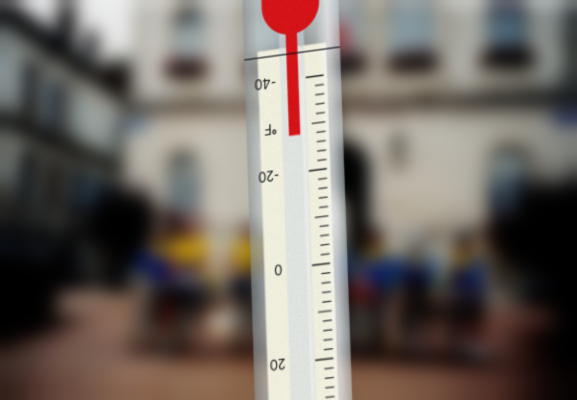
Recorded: -28; °F
